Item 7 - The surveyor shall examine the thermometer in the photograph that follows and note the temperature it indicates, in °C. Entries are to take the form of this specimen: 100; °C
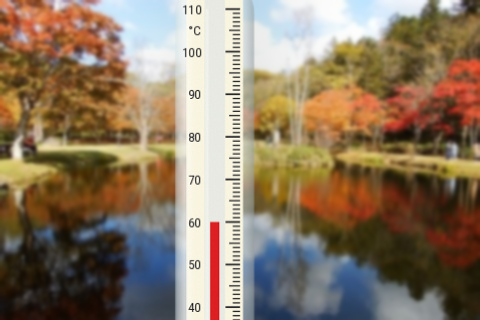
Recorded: 60; °C
